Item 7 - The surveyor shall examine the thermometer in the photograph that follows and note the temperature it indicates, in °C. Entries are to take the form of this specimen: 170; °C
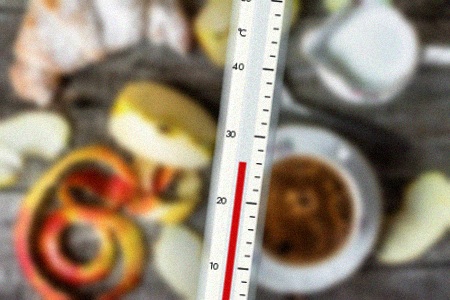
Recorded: 26; °C
